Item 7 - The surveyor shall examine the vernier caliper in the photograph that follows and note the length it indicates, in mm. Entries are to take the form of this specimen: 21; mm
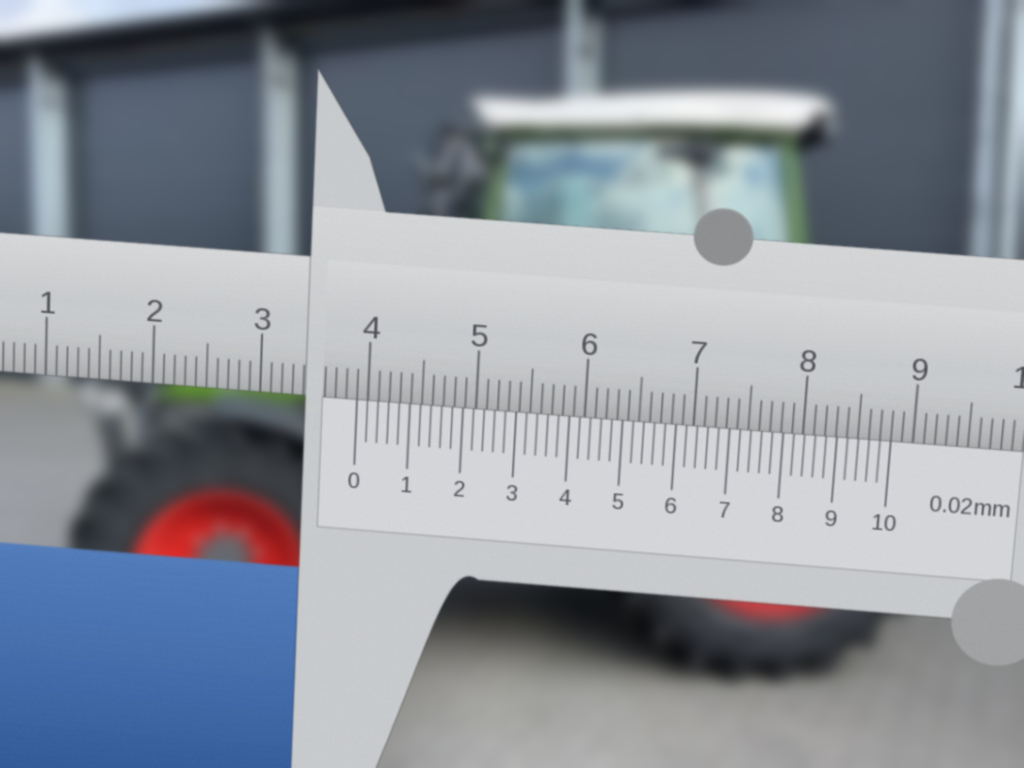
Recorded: 39.0; mm
